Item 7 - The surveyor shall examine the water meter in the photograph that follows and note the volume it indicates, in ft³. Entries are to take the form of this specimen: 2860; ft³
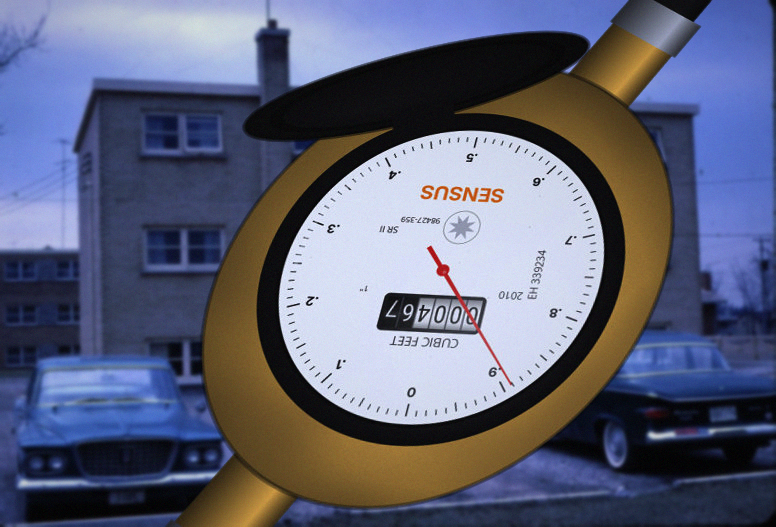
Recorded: 466.89; ft³
